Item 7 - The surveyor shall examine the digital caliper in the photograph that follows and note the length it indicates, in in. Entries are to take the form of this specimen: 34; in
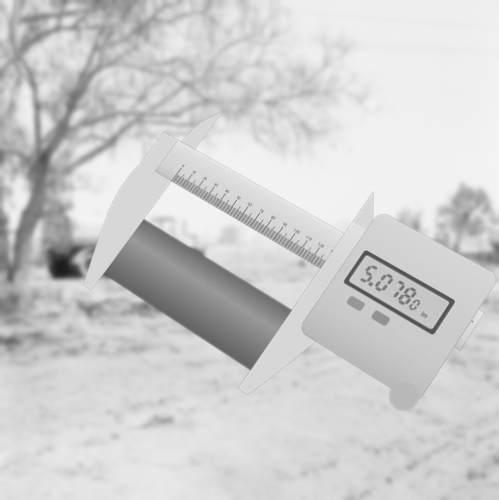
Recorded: 5.0780; in
